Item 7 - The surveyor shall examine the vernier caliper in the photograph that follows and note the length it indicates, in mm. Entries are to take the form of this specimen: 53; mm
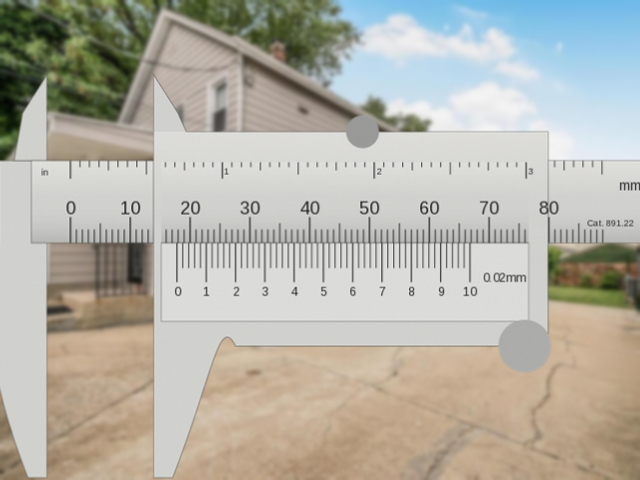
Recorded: 17.8; mm
